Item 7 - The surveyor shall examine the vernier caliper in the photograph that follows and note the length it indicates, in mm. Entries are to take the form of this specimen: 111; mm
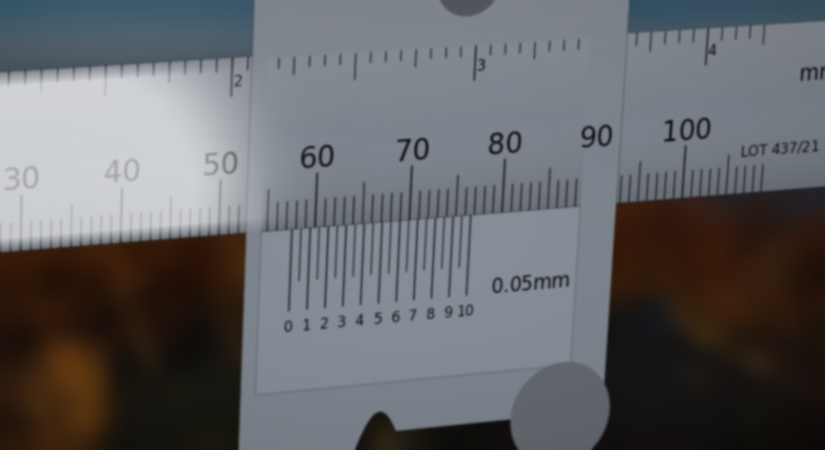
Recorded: 57.6; mm
